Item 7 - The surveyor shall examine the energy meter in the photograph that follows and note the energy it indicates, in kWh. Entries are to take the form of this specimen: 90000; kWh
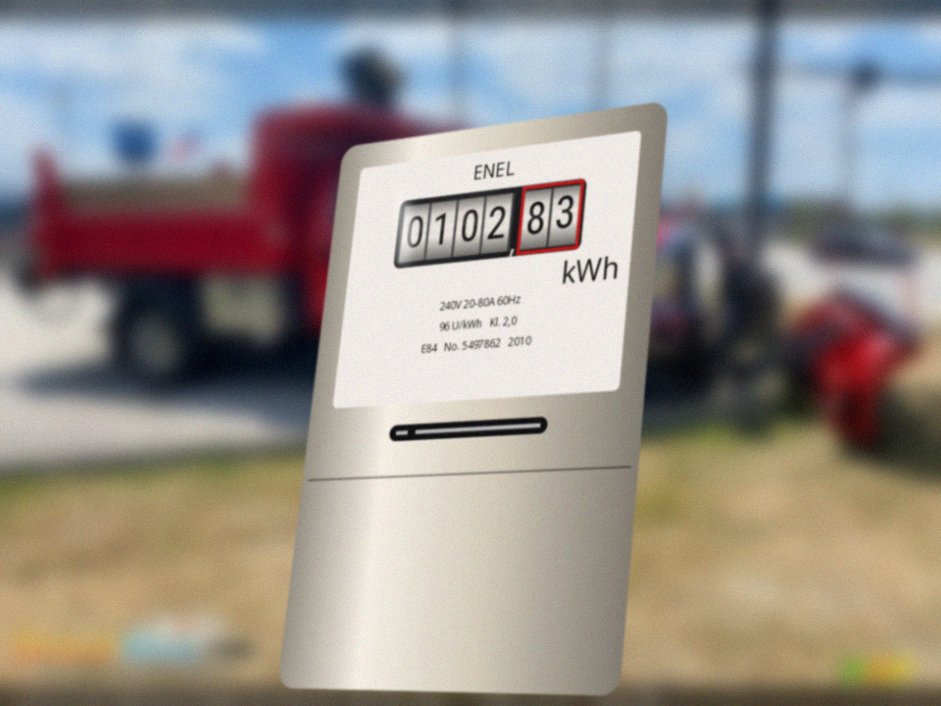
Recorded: 102.83; kWh
